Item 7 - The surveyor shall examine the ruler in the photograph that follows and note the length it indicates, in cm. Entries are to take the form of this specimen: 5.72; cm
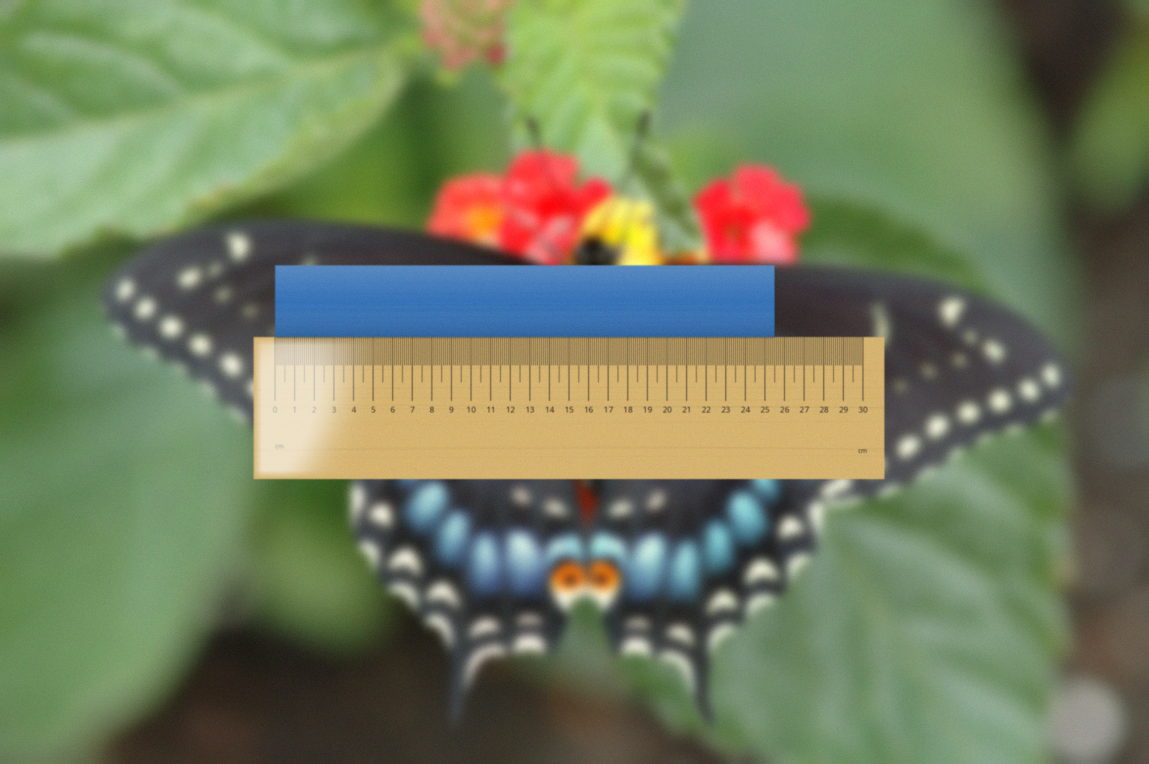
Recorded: 25.5; cm
